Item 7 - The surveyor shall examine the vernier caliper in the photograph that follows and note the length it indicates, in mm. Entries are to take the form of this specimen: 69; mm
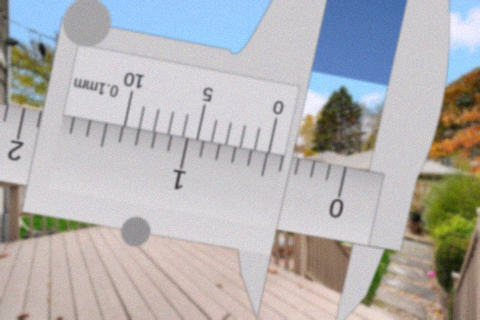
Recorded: 4.9; mm
